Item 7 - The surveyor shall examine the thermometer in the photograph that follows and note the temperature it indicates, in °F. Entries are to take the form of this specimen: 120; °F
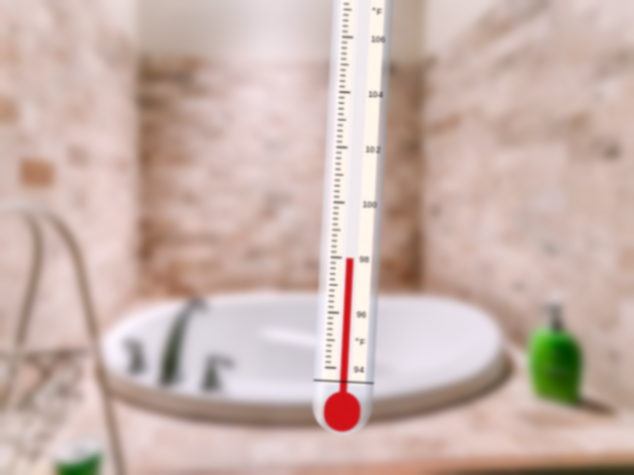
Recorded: 98; °F
